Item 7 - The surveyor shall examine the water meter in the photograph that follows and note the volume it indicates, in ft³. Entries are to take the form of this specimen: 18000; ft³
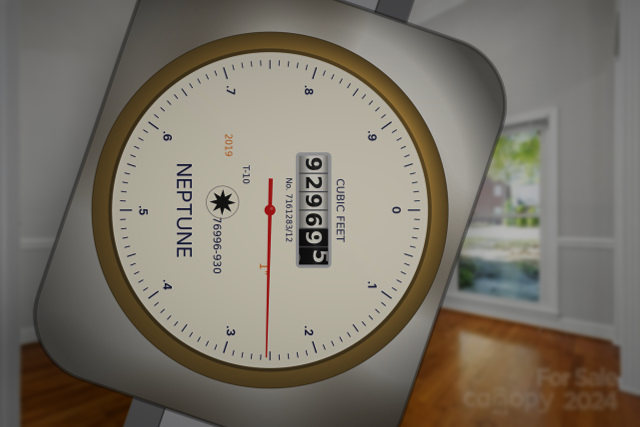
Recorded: 929695.25; ft³
